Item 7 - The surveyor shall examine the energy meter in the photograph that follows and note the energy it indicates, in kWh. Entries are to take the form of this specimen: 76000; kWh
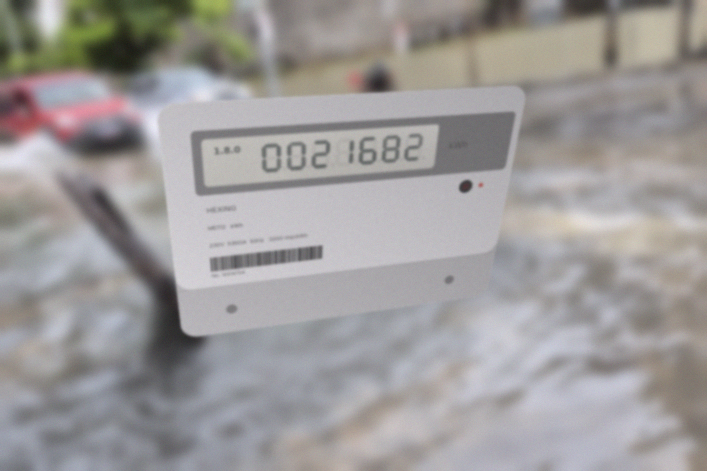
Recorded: 21682; kWh
